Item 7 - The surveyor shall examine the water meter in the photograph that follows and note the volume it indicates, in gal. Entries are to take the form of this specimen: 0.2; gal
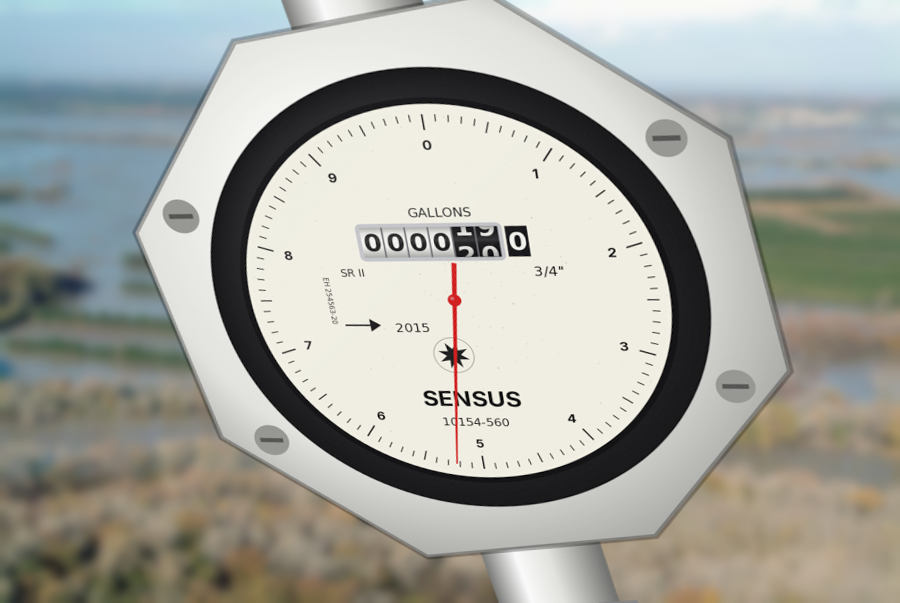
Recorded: 195.2; gal
